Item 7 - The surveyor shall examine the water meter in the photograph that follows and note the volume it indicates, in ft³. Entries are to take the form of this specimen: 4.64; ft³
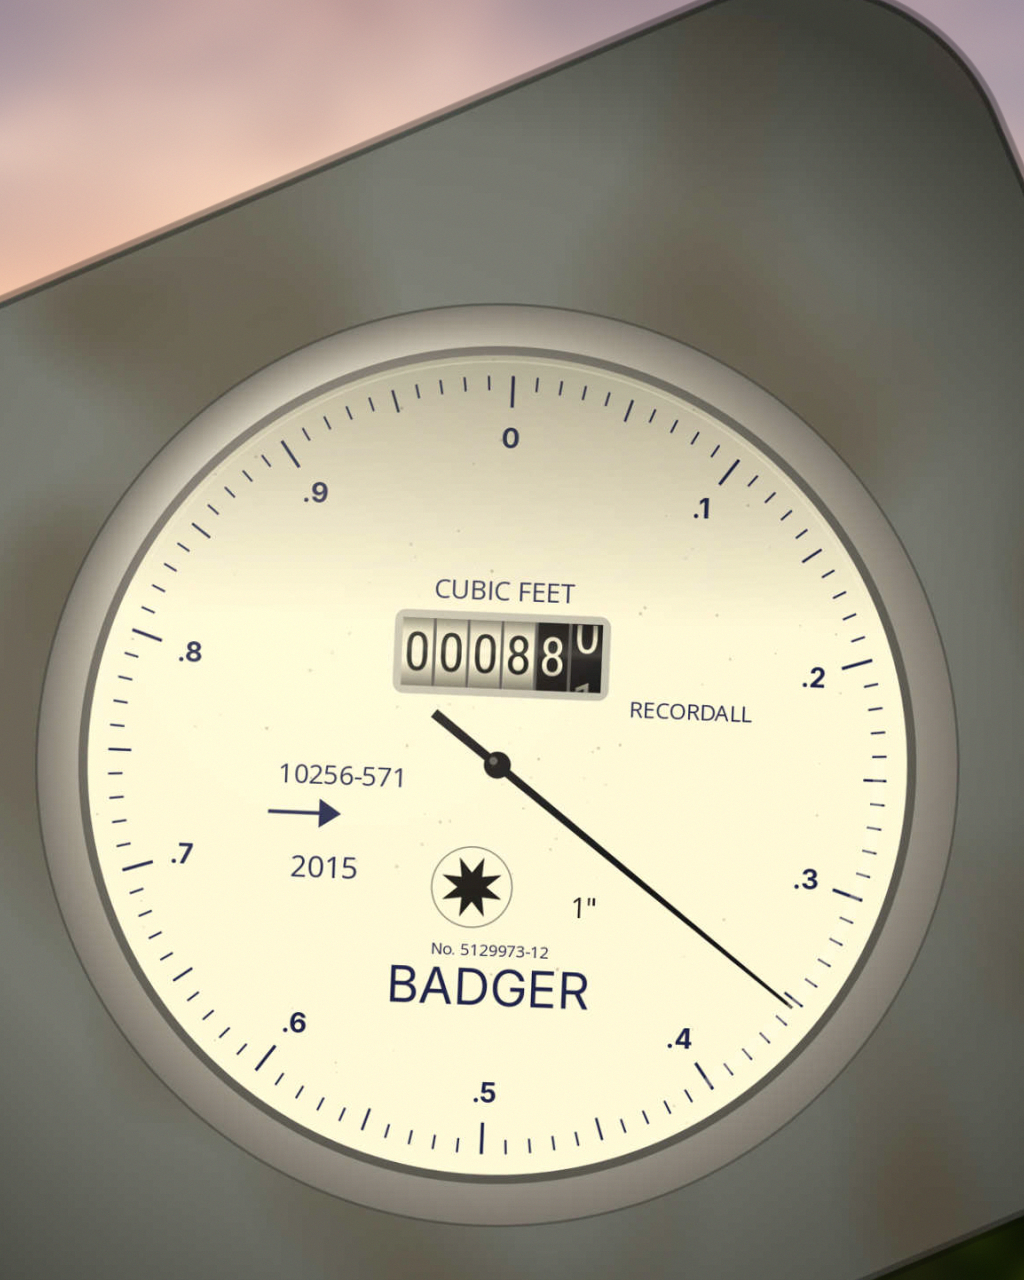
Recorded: 880.35; ft³
